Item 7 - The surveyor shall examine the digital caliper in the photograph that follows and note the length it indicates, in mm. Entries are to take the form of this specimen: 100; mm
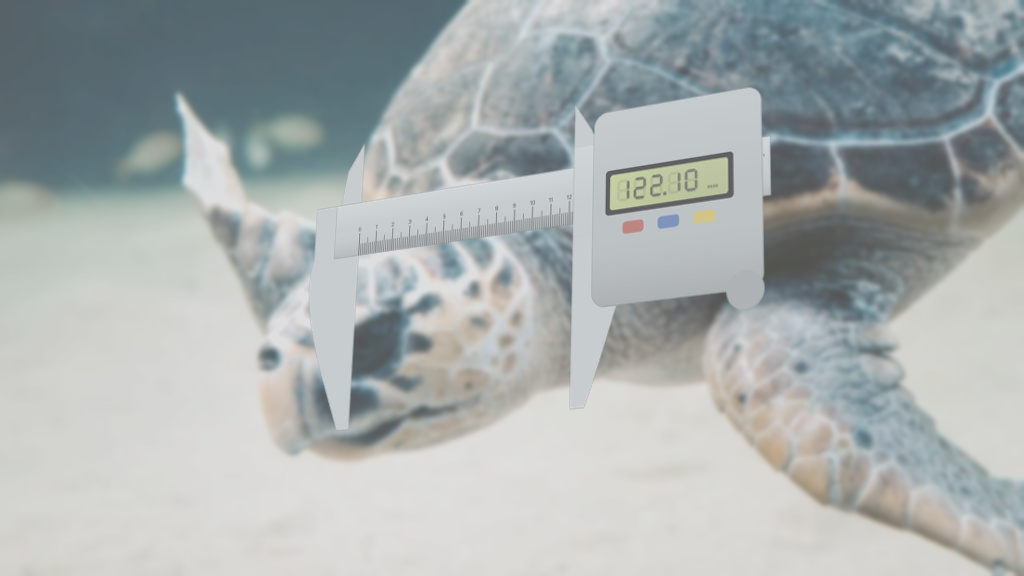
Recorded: 122.10; mm
